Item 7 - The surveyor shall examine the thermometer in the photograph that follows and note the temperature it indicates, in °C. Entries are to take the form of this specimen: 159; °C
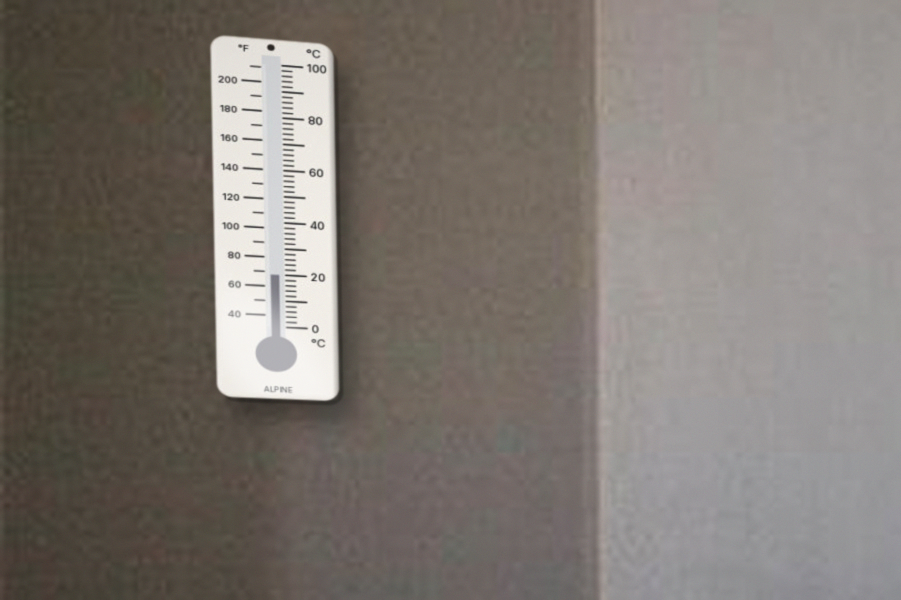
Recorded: 20; °C
